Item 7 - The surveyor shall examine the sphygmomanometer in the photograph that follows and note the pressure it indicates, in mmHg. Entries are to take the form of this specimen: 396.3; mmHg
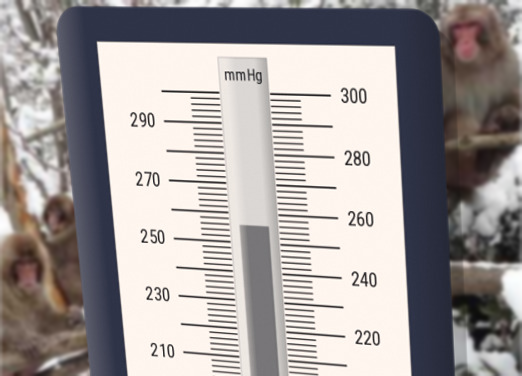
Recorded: 256; mmHg
